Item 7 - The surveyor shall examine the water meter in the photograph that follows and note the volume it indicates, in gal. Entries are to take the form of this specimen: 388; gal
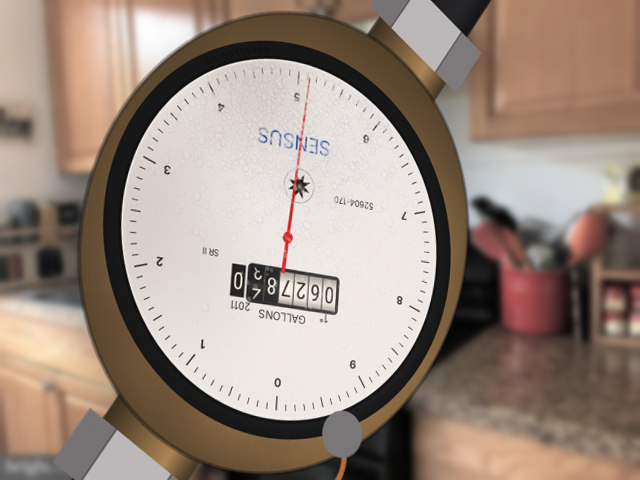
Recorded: 627825.1; gal
